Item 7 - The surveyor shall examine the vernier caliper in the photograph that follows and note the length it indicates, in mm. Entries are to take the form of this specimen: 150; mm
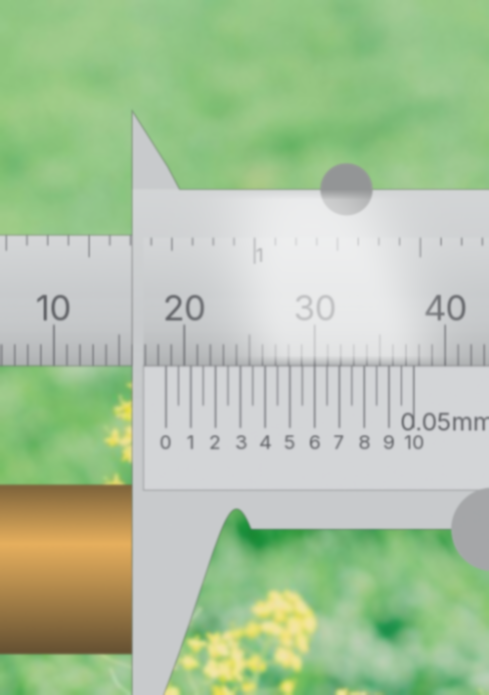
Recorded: 18.6; mm
